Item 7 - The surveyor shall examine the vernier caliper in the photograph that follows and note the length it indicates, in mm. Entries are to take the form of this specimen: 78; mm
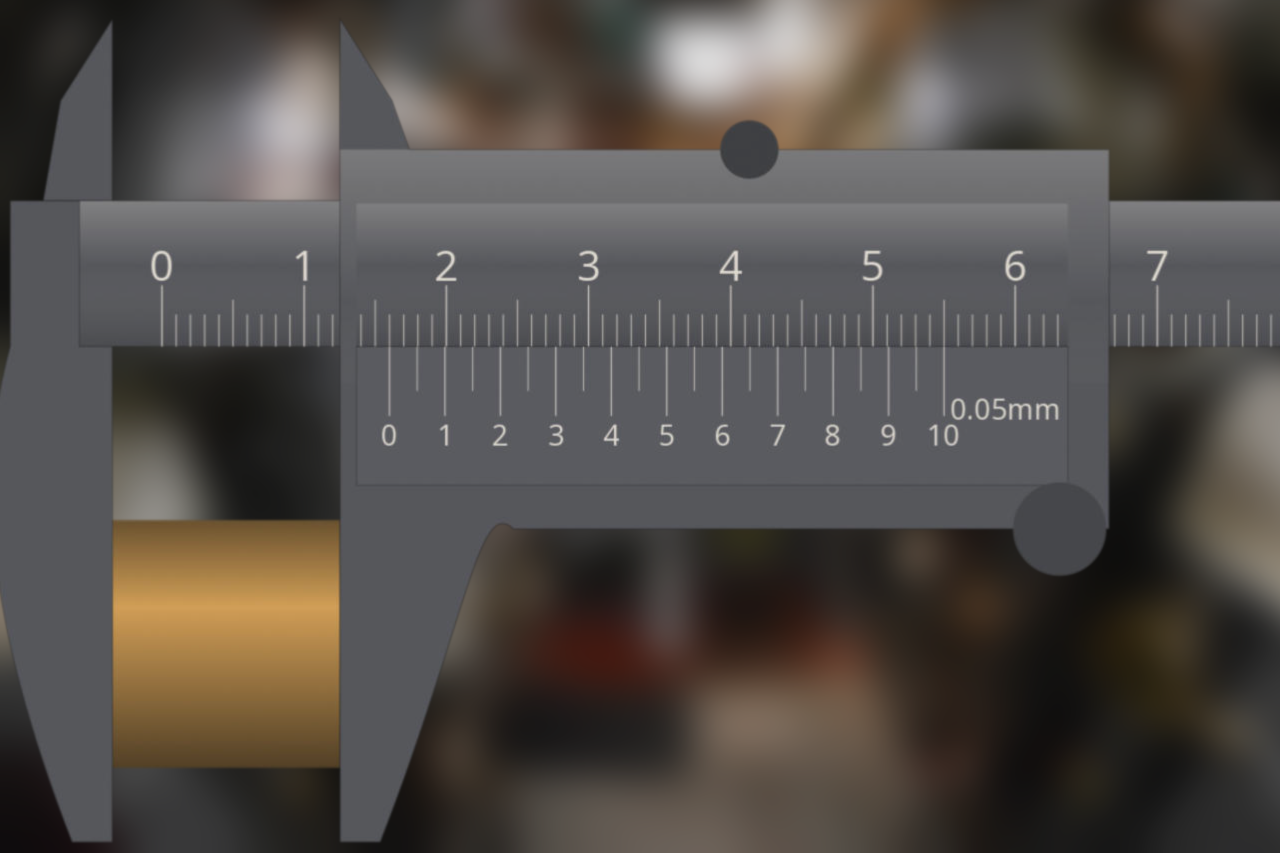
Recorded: 16.0; mm
